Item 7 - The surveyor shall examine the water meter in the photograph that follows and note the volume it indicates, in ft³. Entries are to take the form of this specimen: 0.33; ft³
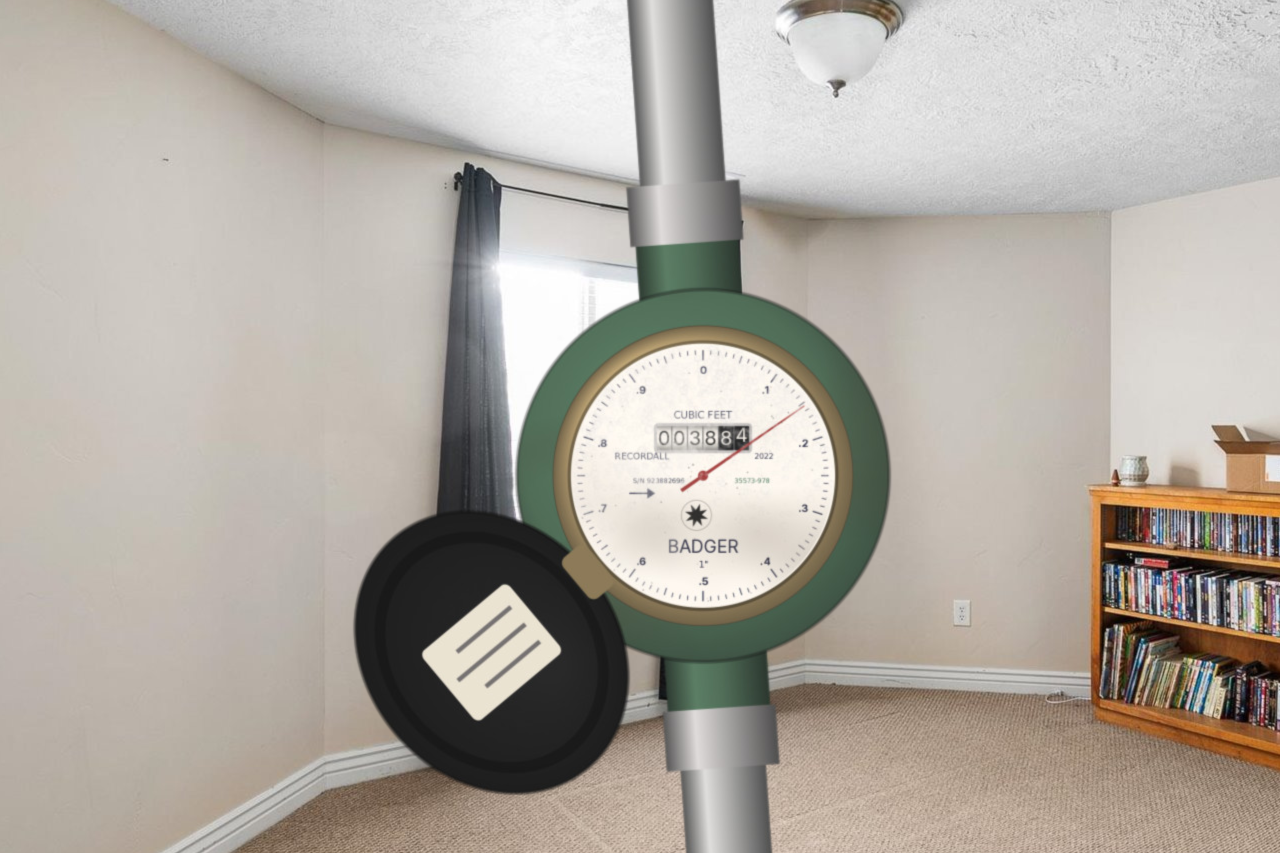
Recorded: 3884.15; ft³
